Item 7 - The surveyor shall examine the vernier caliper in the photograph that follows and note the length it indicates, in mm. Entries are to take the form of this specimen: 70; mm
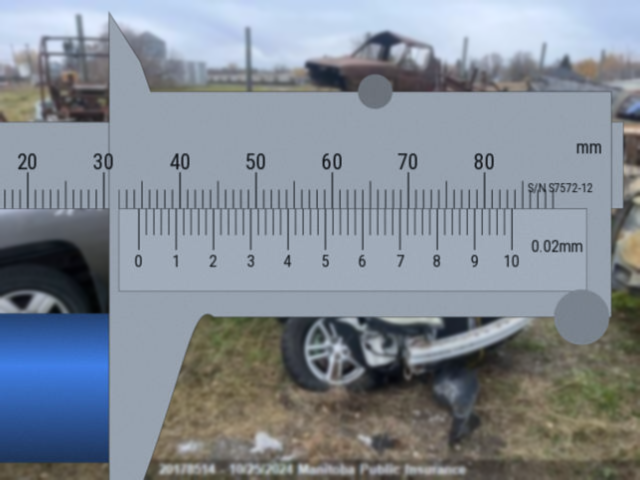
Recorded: 34.6; mm
